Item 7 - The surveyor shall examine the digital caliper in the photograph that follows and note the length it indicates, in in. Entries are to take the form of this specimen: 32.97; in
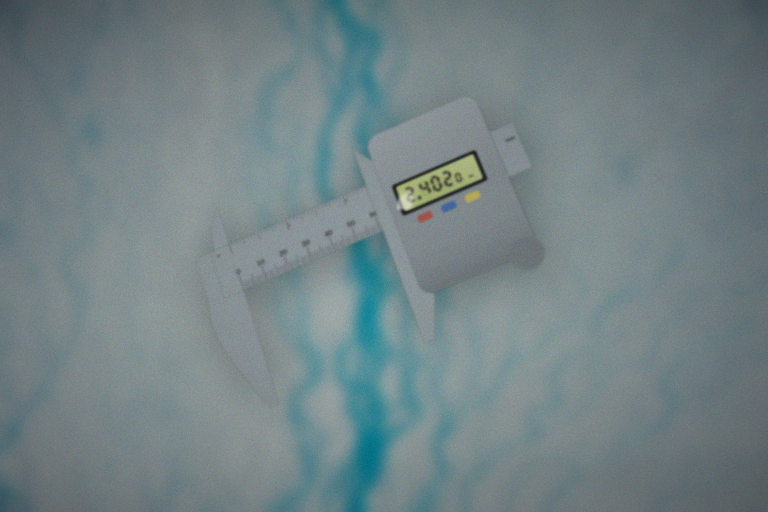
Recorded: 2.4020; in
